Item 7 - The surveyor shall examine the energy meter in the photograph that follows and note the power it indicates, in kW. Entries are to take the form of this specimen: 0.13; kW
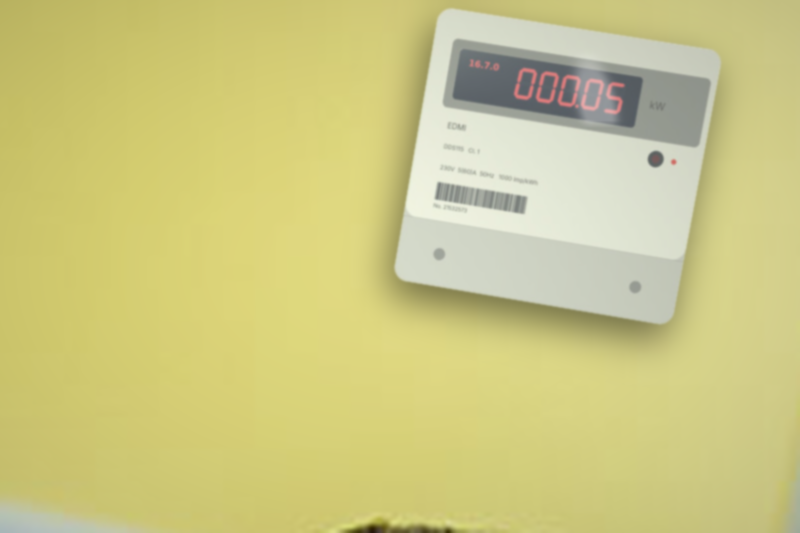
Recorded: 0.05; kW
